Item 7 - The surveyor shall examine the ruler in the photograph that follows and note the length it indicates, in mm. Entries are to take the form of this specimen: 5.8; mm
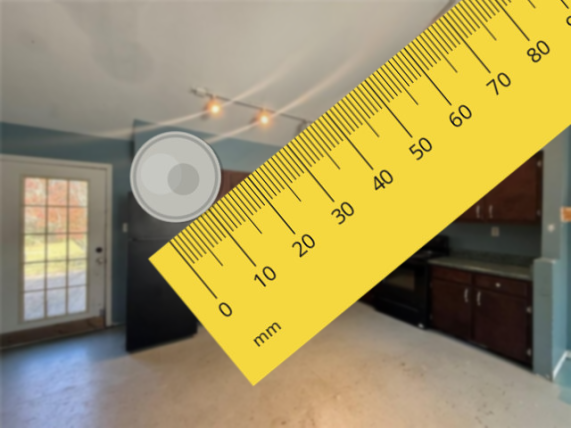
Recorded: 18; mm
